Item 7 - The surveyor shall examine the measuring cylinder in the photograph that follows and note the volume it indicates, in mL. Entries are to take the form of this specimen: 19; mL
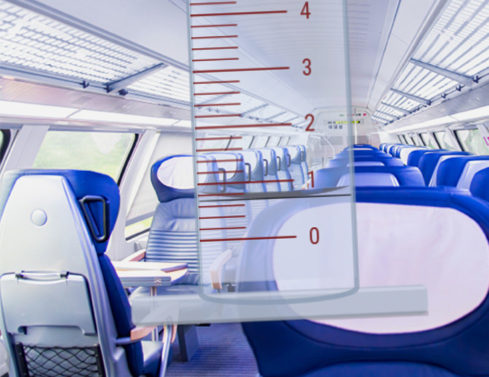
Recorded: 0.7; mL
